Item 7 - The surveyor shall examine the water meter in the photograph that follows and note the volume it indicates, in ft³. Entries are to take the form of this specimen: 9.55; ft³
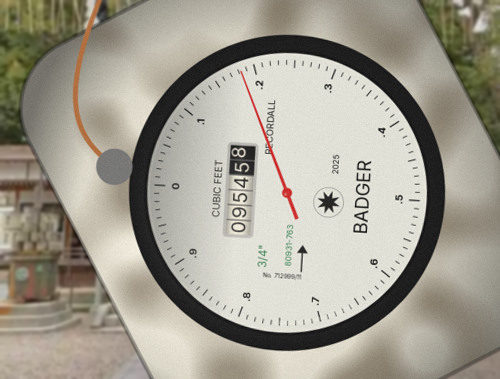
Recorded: 95458.18; ft³
